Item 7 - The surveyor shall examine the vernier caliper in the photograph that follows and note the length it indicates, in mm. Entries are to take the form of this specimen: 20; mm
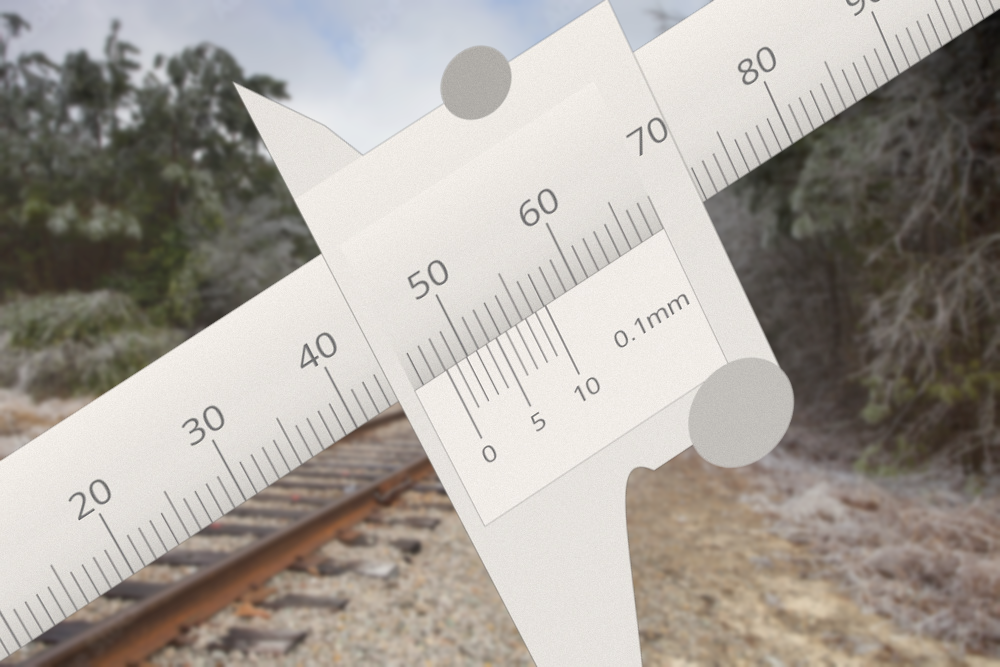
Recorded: 48.1; mm
